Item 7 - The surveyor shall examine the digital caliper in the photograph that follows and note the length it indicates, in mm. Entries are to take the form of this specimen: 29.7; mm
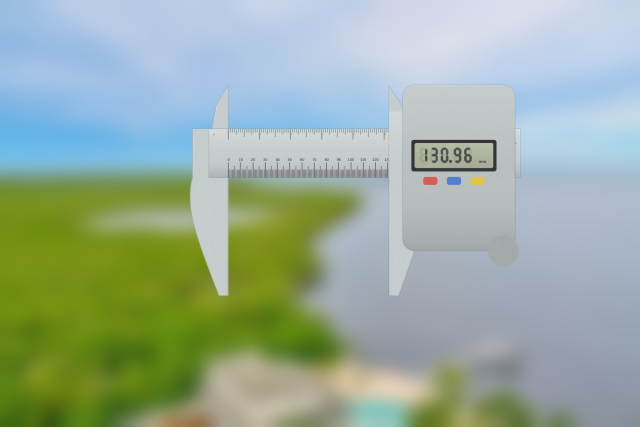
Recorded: 130.96; mm
